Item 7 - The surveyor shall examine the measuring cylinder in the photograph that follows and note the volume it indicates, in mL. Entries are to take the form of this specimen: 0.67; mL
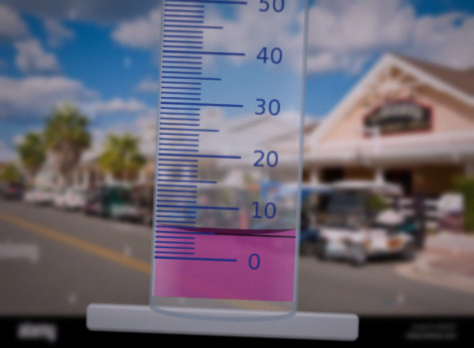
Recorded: 5; mL
